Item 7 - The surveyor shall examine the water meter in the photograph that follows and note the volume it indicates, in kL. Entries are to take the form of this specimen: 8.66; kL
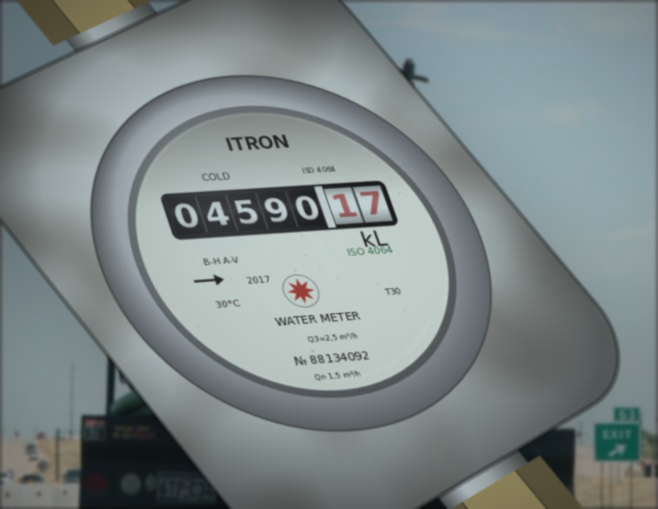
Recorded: 4590.17; kL
